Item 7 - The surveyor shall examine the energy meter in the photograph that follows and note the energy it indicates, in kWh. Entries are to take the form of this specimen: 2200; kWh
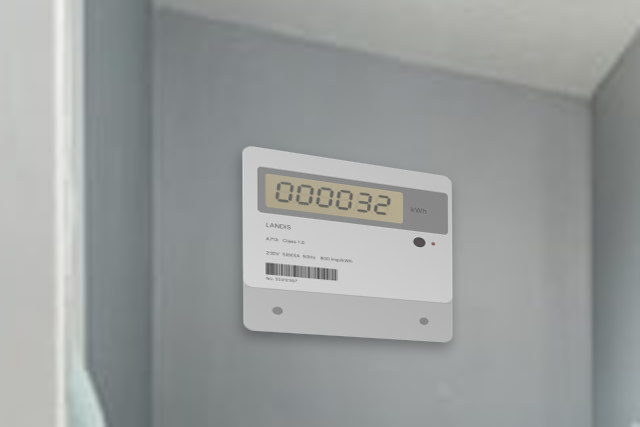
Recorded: 32; kWh
